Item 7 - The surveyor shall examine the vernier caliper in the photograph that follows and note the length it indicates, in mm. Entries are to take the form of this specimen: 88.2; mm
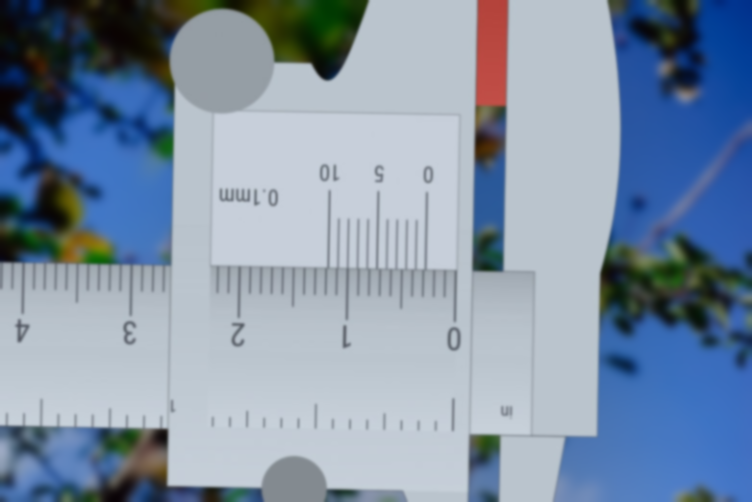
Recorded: 2.8; mm
